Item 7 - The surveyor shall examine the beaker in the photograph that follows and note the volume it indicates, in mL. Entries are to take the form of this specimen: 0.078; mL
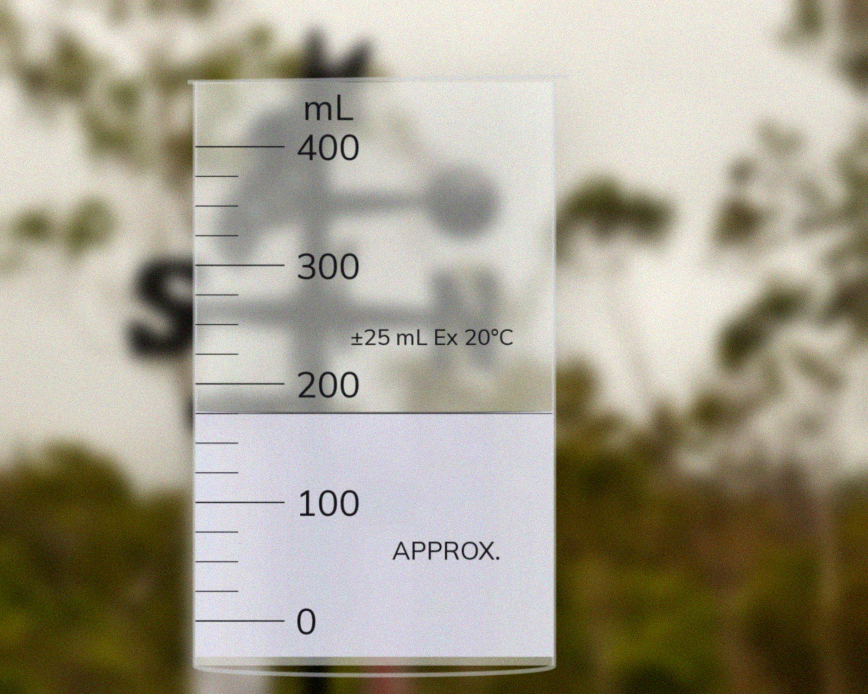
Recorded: 175; mL
